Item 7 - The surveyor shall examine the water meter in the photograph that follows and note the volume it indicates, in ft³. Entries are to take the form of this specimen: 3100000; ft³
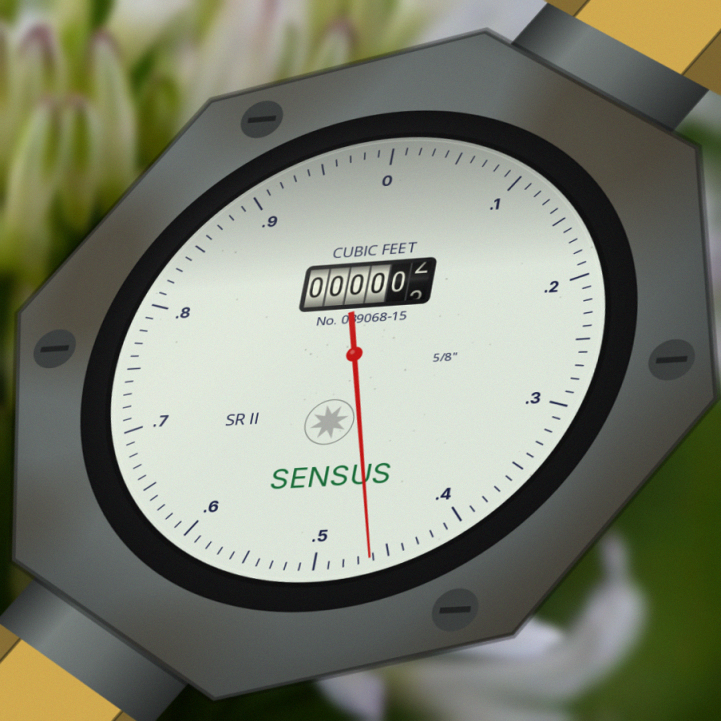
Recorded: 2.46; ft³
